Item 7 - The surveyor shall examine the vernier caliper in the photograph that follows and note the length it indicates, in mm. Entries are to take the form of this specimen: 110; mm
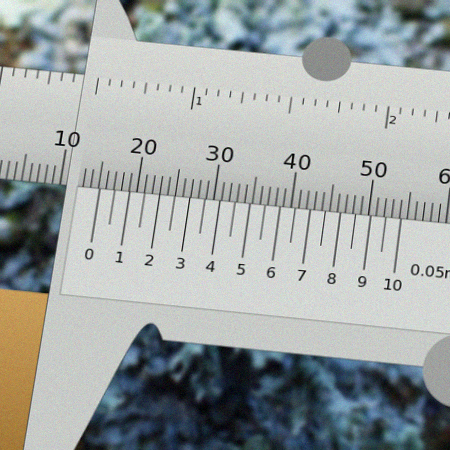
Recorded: 15.2; mm
